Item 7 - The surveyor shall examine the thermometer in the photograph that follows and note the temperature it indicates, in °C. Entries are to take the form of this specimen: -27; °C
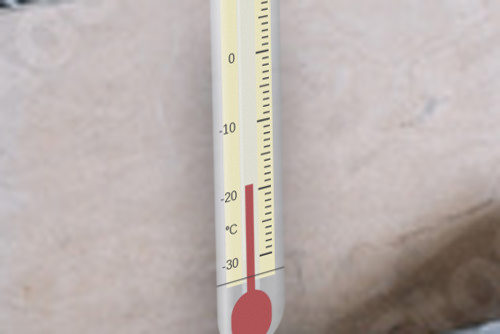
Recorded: -19; °C
